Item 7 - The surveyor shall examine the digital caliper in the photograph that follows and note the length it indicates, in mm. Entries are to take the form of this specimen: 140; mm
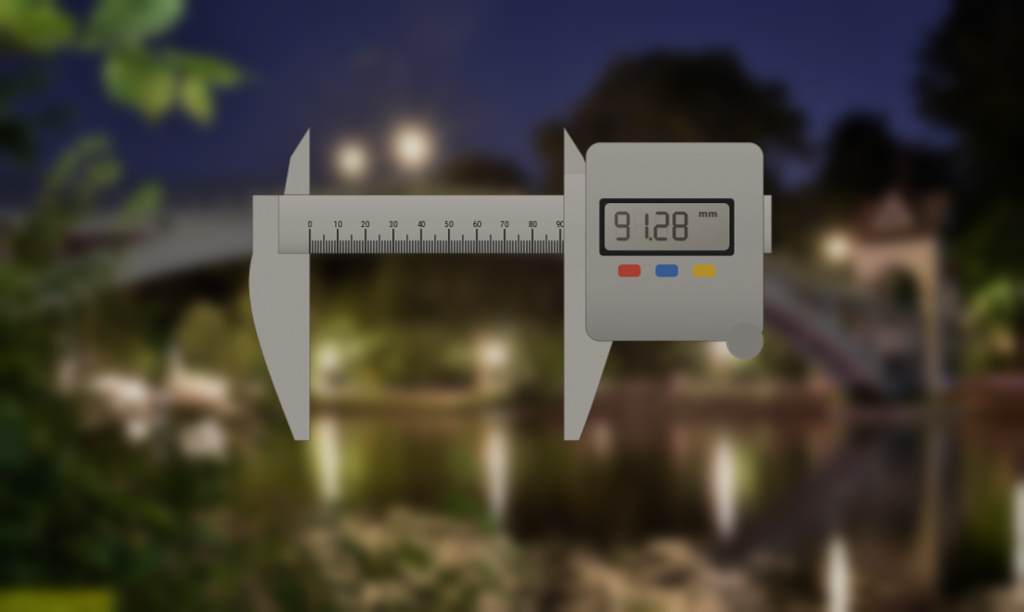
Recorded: 91.28; mm
